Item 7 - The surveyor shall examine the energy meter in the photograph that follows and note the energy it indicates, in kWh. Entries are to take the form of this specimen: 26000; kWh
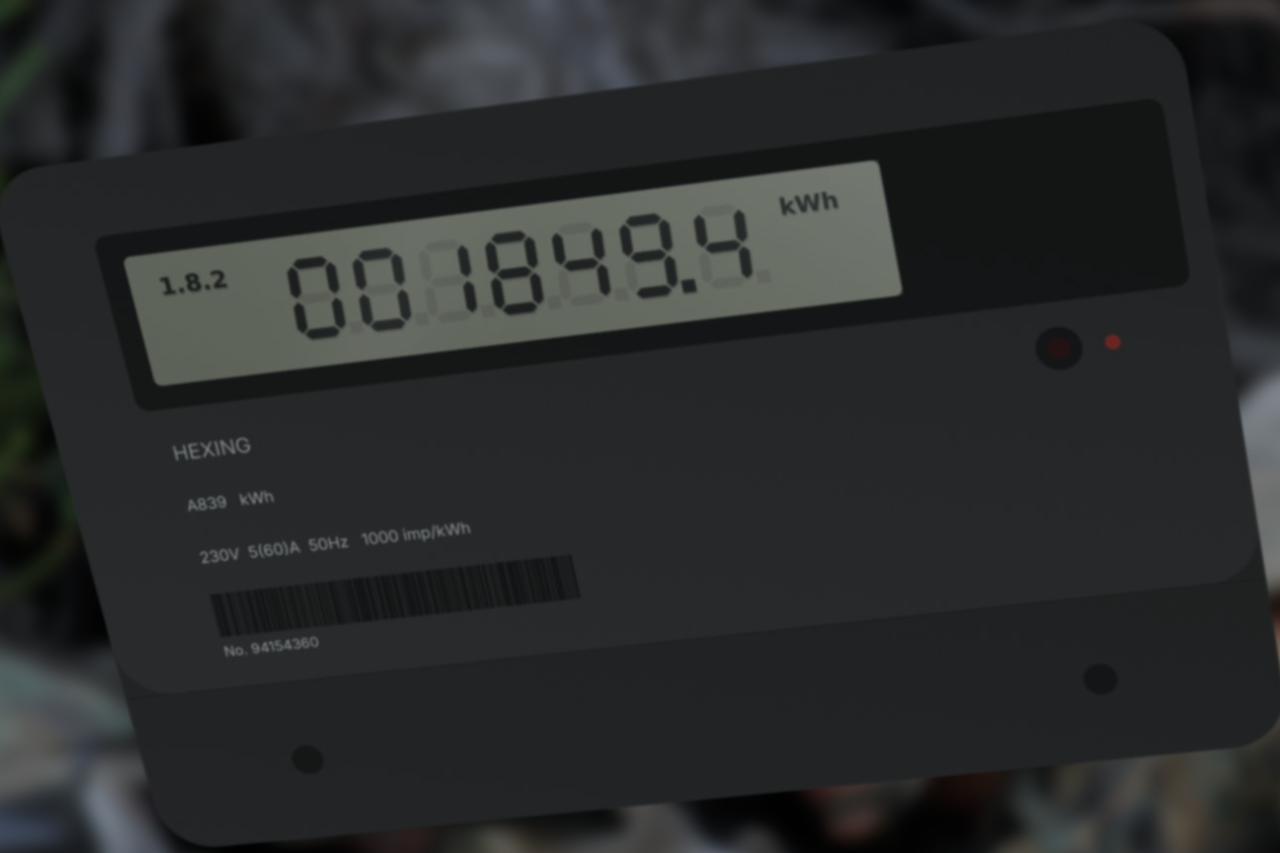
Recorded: 1849.4; kWh
